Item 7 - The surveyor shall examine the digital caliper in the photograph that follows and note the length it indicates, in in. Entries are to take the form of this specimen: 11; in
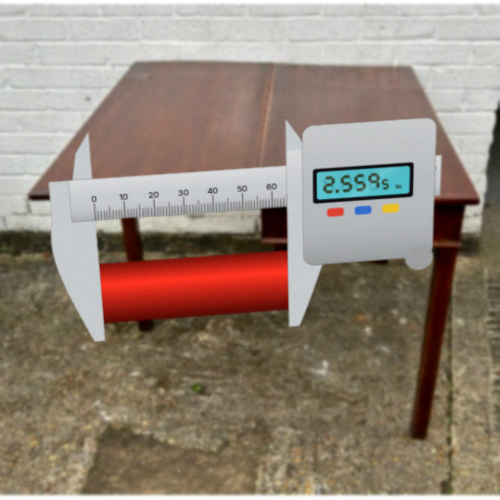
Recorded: 2.5595; in
